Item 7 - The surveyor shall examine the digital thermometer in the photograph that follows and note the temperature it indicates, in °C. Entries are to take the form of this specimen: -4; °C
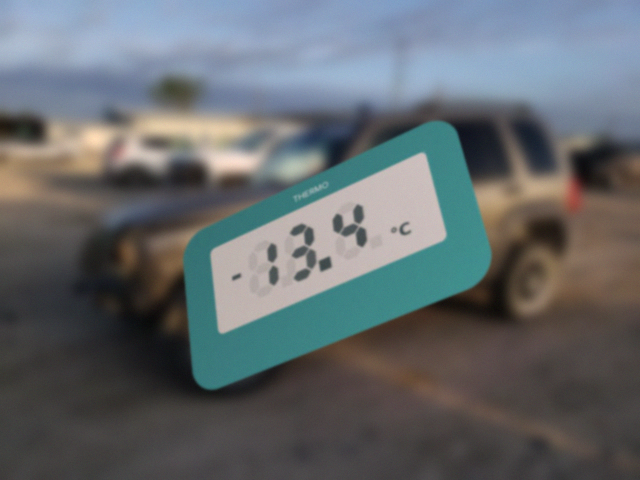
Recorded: -13.4; °C
